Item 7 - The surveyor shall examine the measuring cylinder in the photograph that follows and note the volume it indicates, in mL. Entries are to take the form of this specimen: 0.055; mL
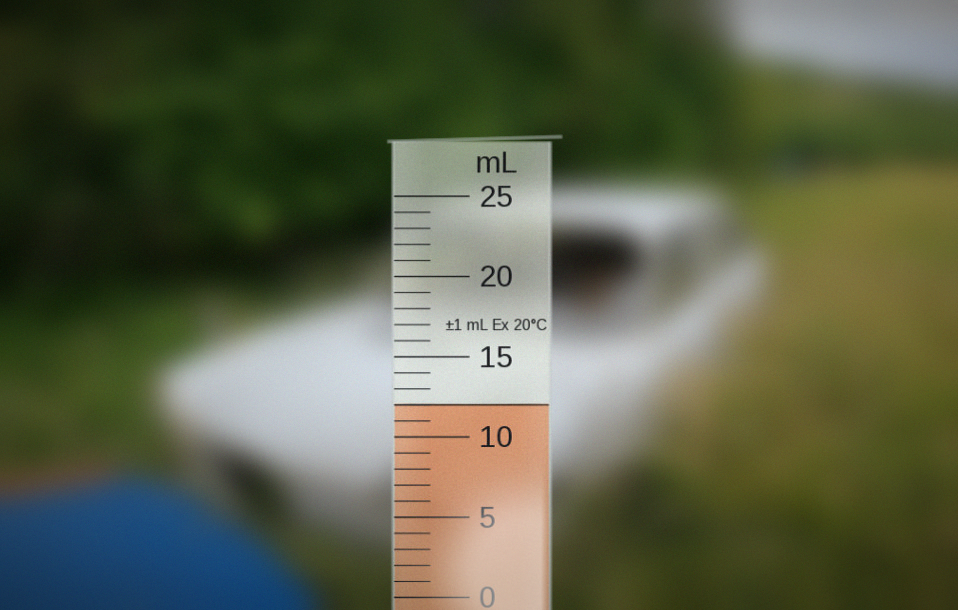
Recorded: 12; mL
